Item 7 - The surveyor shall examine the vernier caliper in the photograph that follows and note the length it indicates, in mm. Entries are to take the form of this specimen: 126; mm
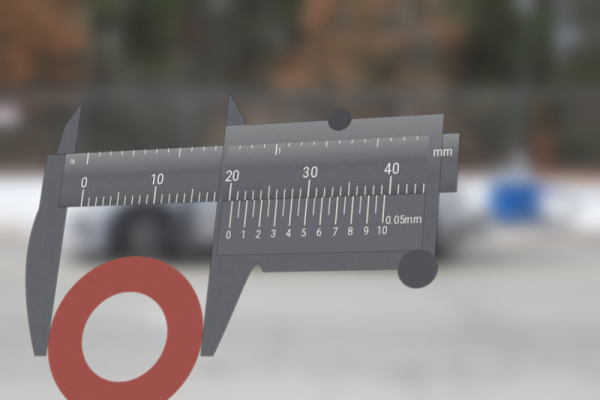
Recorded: 20.4; mm
